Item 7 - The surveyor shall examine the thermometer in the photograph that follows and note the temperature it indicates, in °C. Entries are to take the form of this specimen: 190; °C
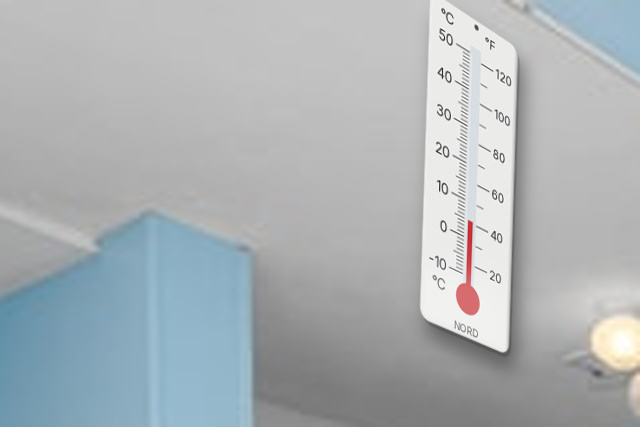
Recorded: 5; °C
